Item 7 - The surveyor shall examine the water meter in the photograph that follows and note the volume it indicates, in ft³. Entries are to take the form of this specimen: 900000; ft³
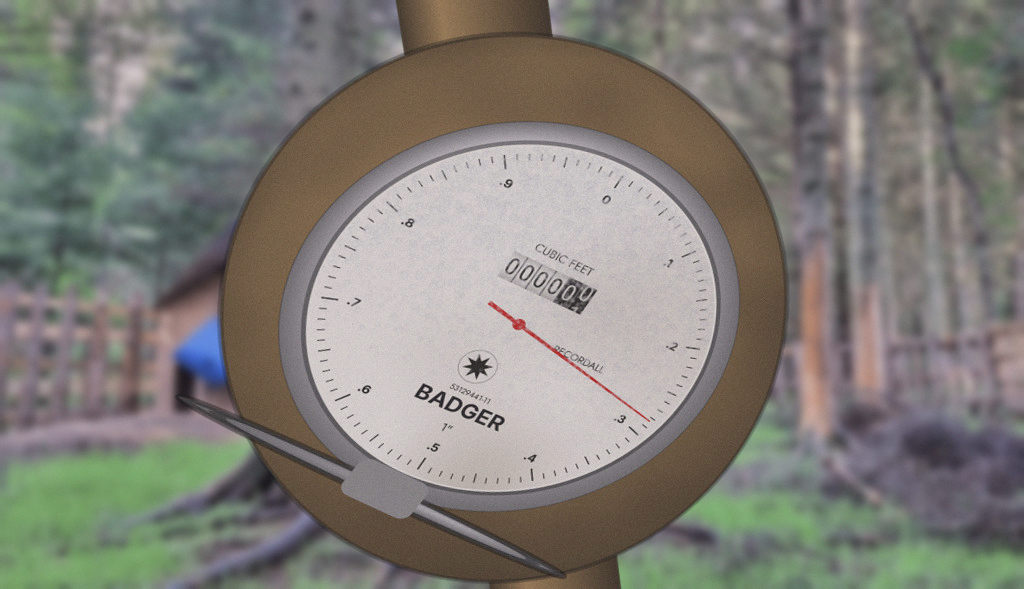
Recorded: 0.28; ft³
